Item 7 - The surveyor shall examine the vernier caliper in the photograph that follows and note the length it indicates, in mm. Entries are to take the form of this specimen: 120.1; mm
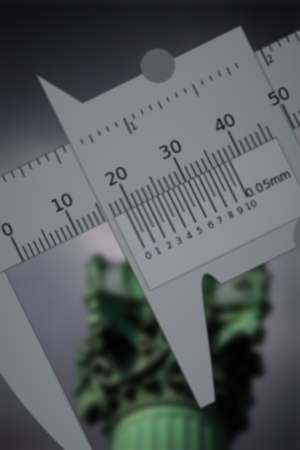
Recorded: 19.0; mm
